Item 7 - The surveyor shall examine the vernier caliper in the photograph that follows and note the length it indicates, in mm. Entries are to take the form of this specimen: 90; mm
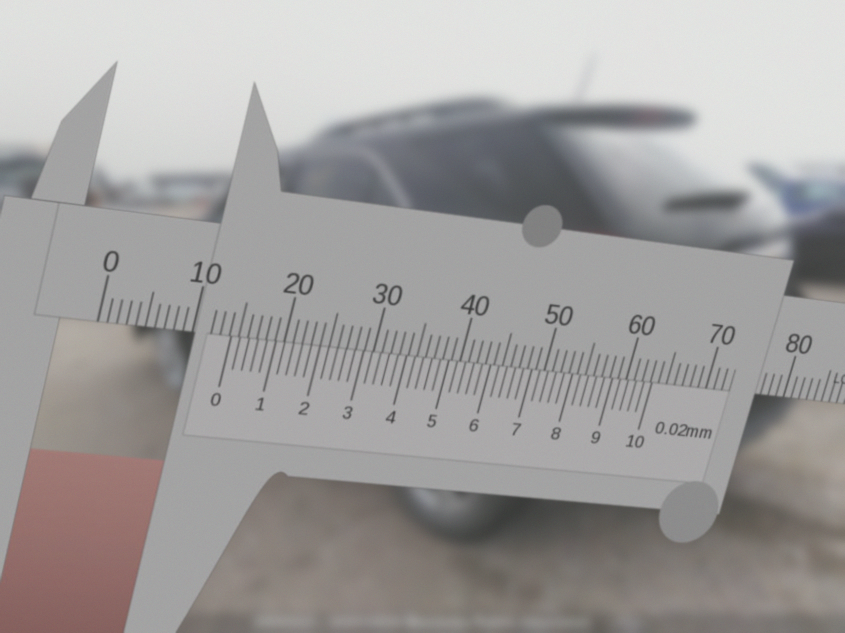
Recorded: 14.2; mm
